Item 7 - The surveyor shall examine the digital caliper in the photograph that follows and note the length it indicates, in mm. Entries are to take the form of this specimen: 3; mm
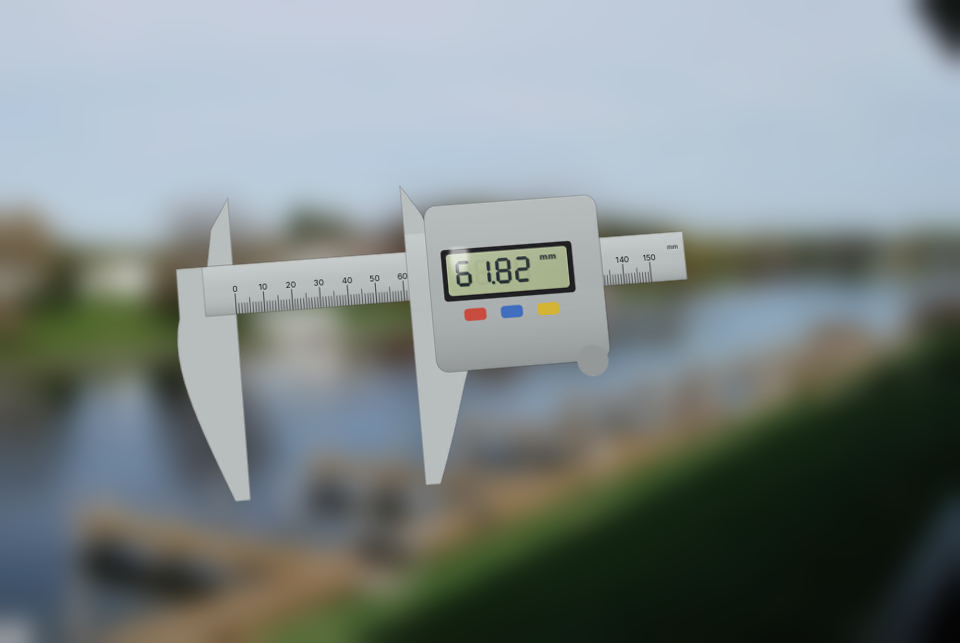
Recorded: 61.82; mm
